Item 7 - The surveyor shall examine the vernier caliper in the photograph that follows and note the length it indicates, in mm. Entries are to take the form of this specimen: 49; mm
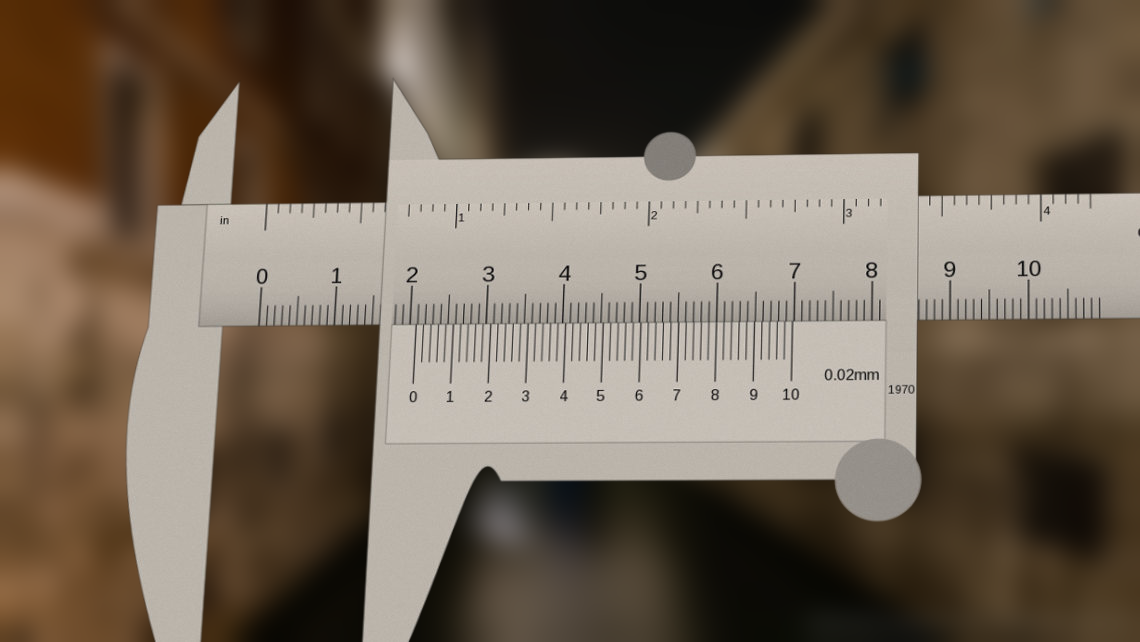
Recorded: 20.8; mm
